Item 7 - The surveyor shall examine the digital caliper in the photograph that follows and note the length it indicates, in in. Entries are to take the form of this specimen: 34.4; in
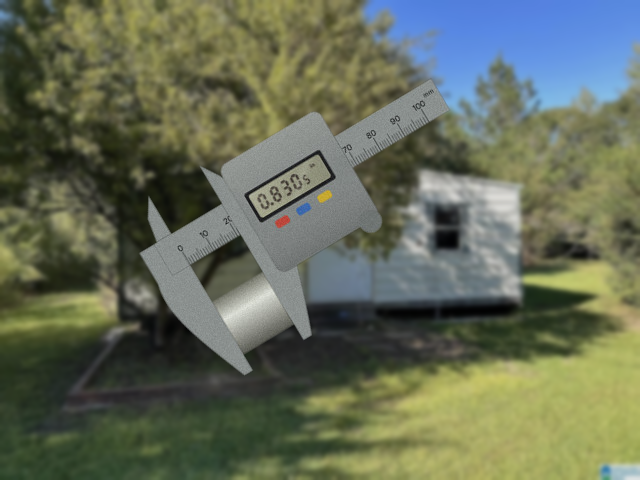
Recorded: 0.8305; in
